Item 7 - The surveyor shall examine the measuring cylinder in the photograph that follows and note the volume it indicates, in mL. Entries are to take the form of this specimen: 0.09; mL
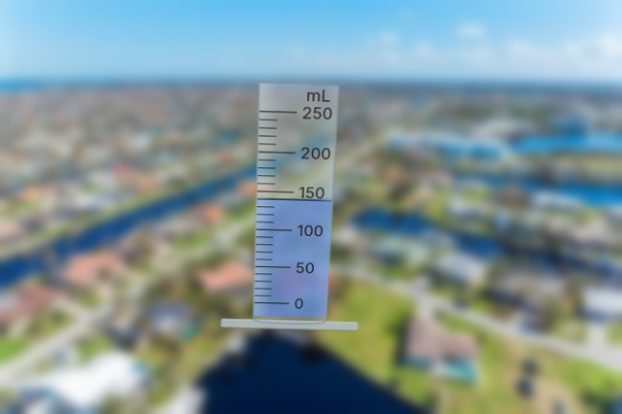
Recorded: 140; mL
